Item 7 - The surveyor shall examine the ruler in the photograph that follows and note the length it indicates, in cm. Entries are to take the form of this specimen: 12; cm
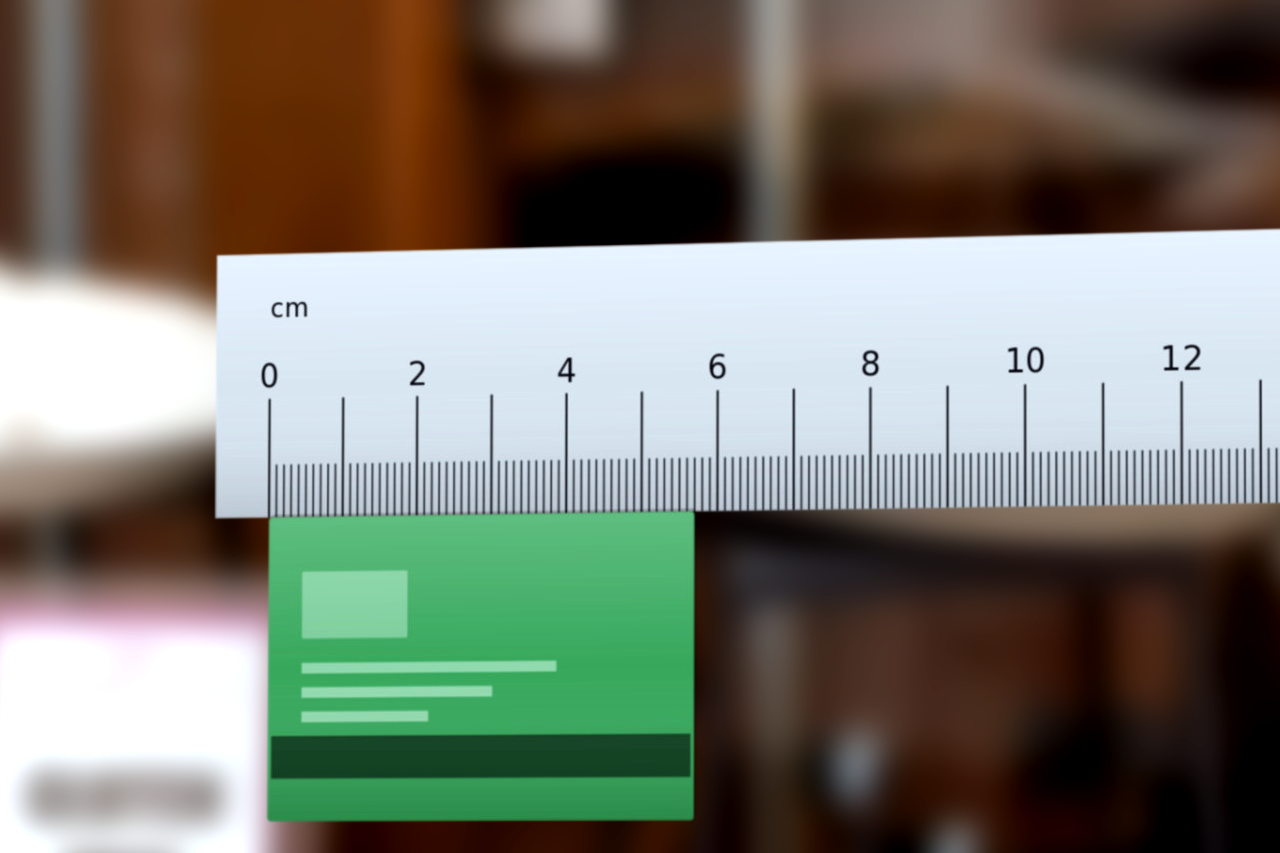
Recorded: 5.7; cm
